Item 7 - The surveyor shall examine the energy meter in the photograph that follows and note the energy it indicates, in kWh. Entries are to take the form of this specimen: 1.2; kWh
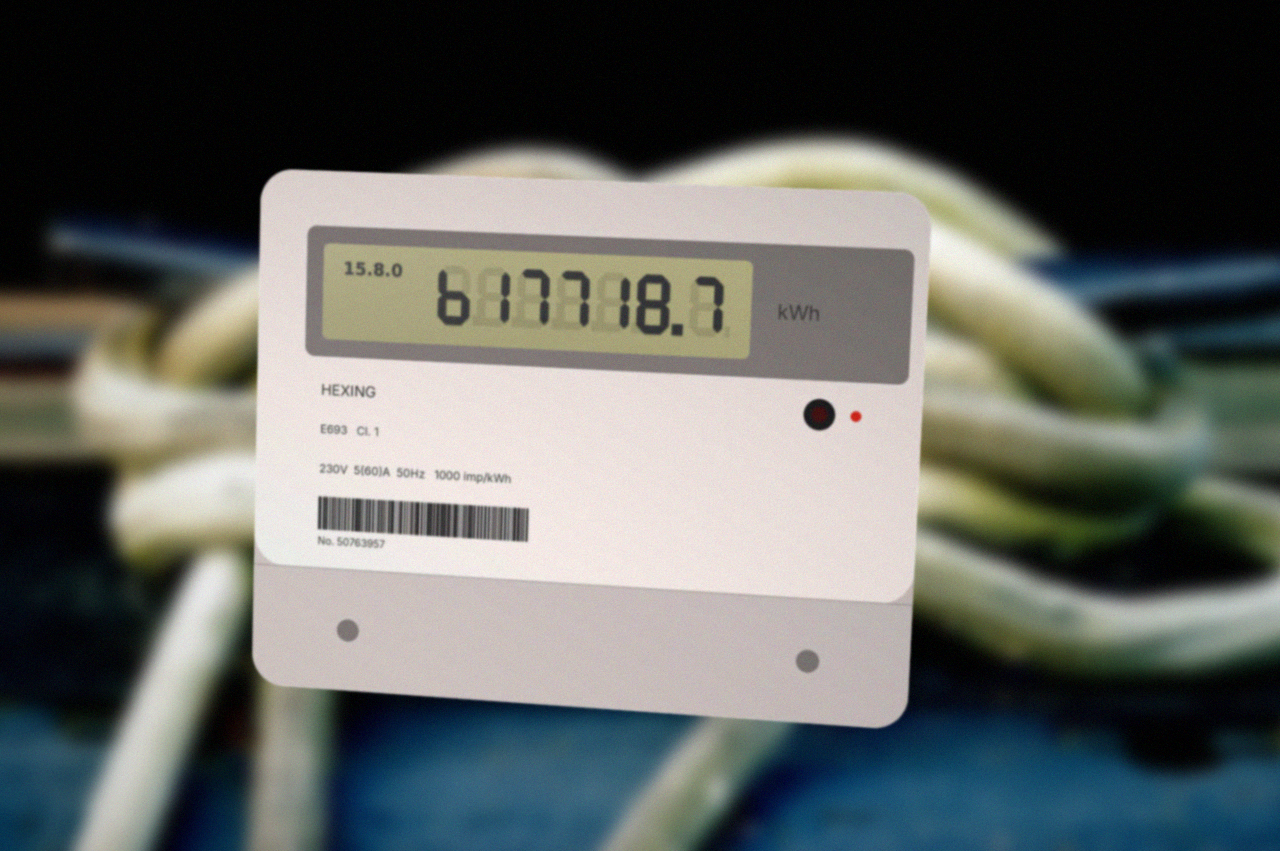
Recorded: 617718.7; kWh
